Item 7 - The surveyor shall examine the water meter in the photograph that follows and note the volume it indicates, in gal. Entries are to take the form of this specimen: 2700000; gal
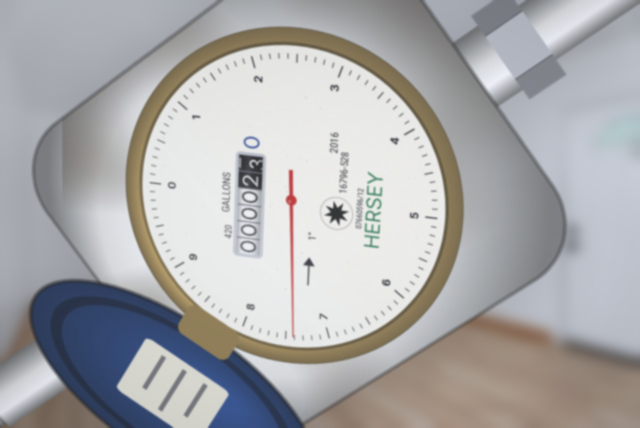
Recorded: 227.4; gal
